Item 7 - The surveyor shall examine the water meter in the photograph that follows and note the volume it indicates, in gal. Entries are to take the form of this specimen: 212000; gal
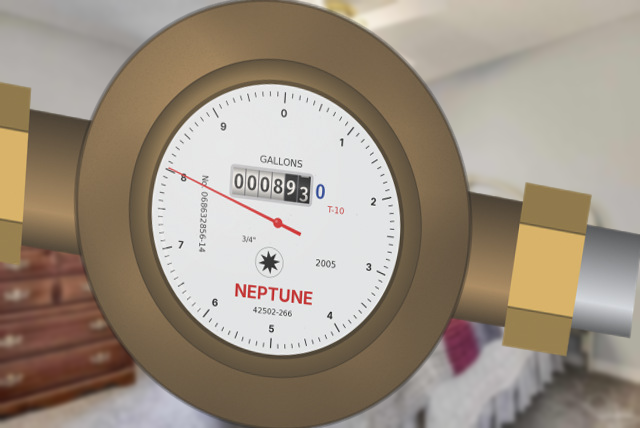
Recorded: 8928.0; gal
